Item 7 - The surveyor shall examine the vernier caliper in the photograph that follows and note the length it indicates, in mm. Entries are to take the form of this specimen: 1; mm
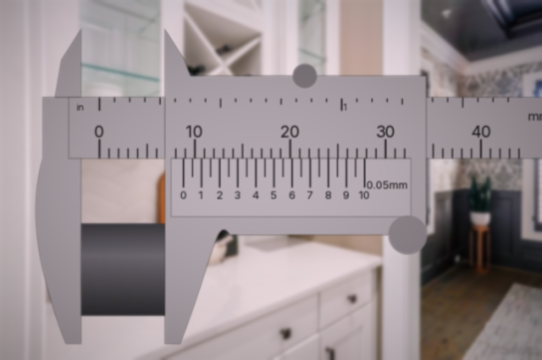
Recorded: 8.8; mm
